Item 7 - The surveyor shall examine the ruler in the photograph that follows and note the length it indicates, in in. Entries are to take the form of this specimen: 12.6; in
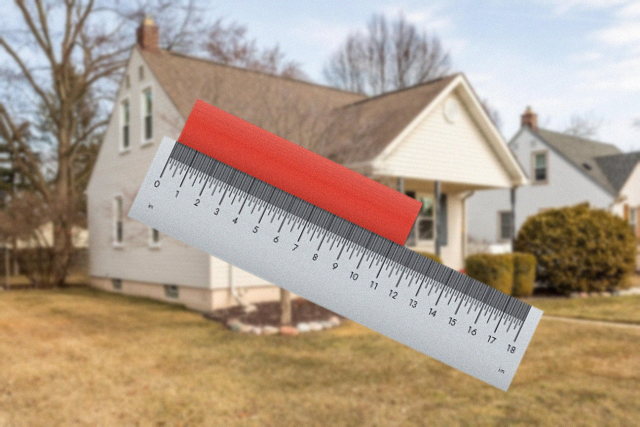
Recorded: 11.5; in
